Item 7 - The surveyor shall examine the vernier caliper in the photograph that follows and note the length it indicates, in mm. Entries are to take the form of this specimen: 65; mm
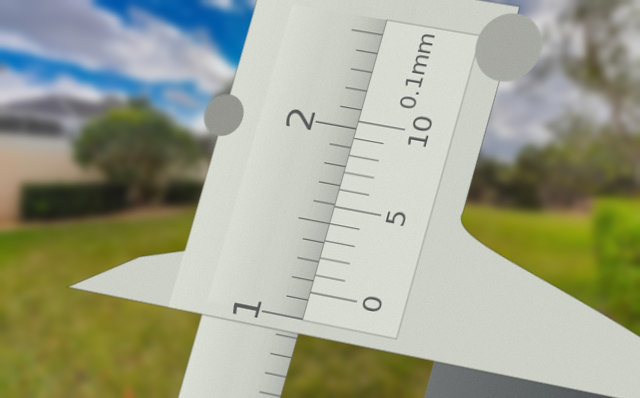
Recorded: 11.4; mm
